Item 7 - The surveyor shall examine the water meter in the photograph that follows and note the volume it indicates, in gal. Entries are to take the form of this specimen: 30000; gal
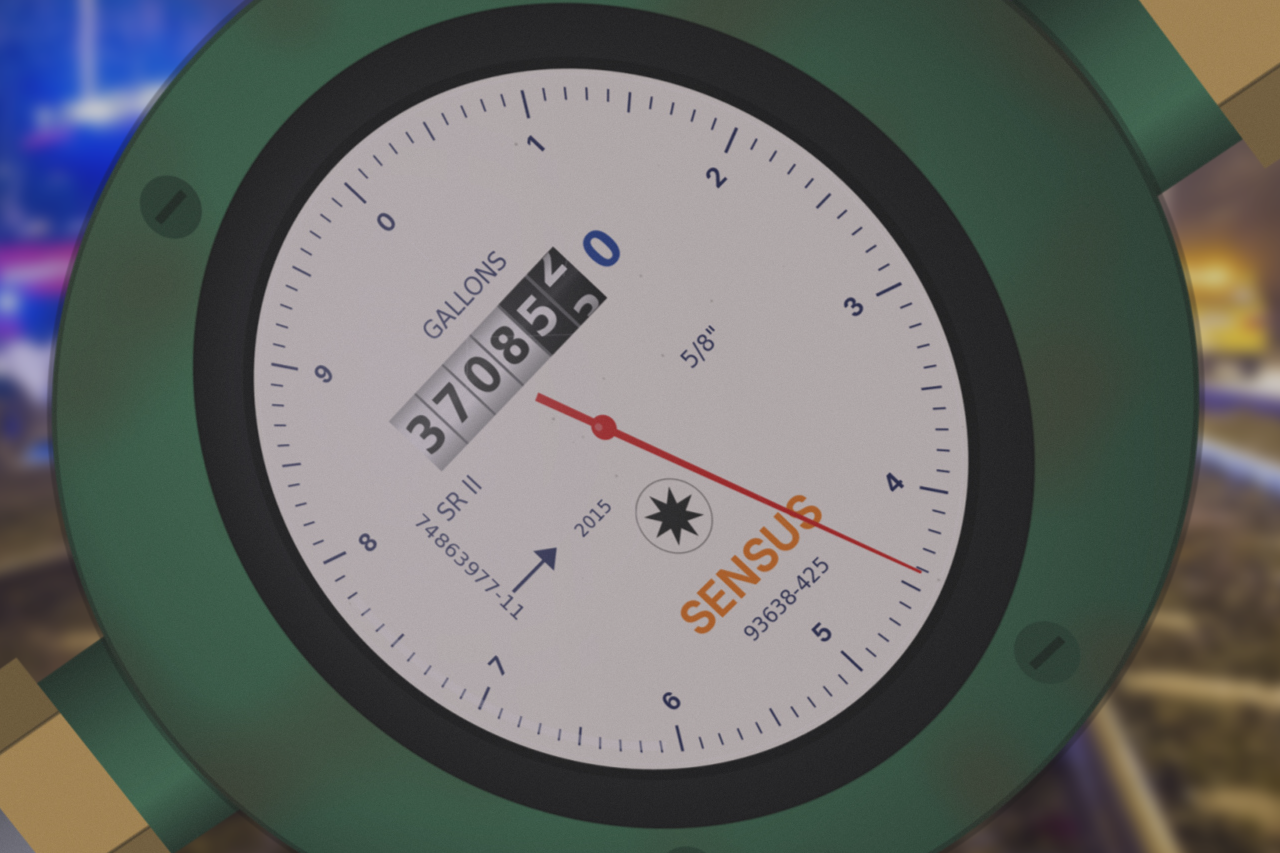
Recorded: 3708524.4; gal
